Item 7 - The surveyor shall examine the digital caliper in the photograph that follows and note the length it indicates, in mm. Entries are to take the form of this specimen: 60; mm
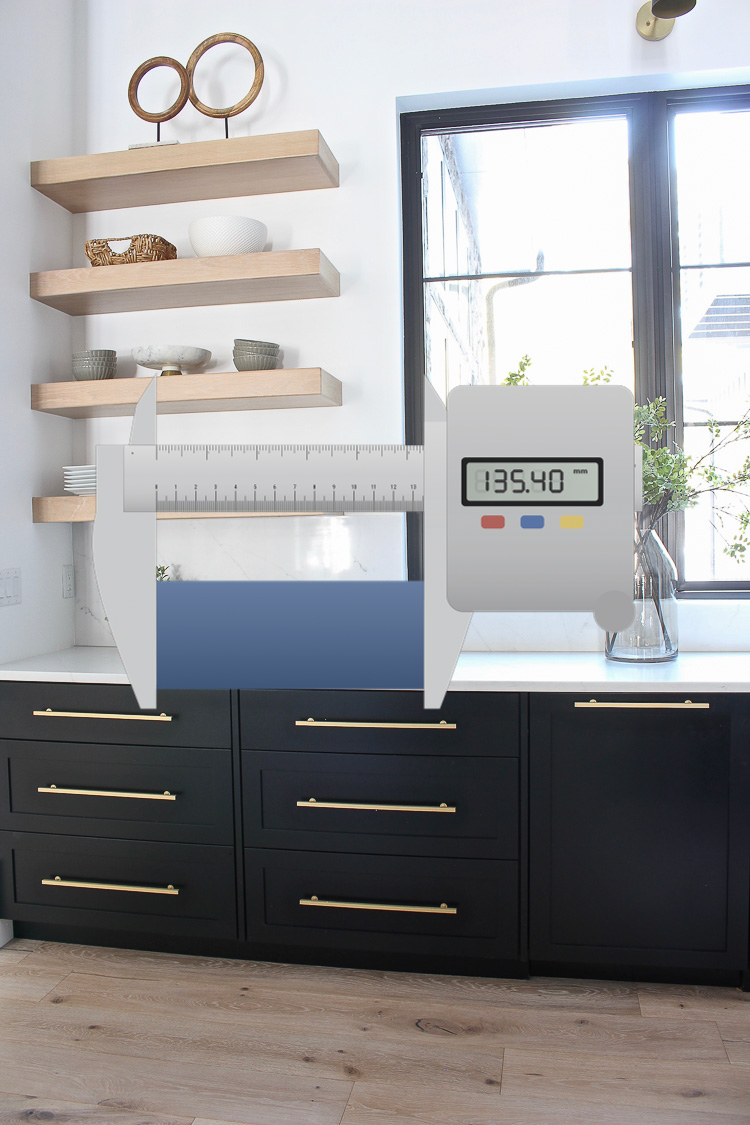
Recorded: 135.40; mm
